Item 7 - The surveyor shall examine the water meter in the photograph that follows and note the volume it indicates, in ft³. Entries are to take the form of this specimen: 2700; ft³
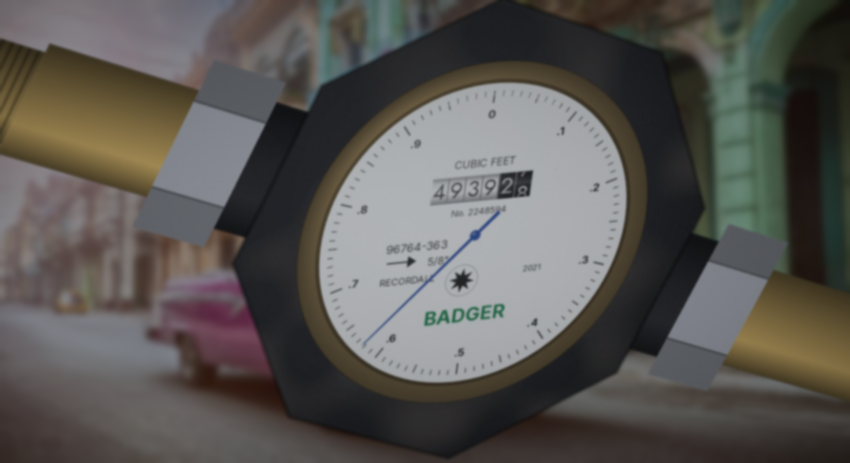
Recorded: 493927.62; ft³
